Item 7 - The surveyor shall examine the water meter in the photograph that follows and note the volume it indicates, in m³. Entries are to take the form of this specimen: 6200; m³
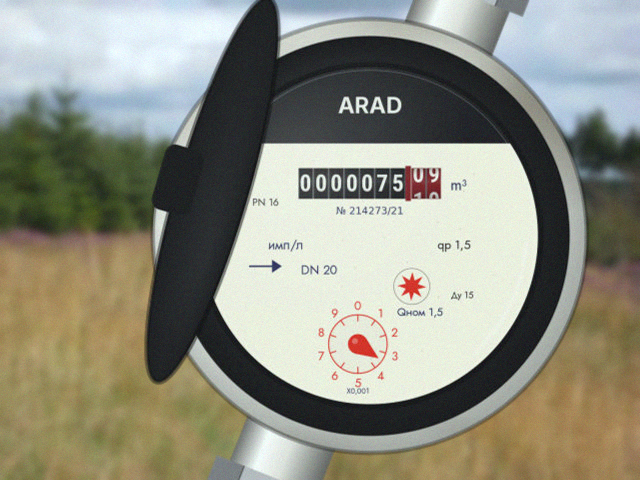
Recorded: 75.093; m³
